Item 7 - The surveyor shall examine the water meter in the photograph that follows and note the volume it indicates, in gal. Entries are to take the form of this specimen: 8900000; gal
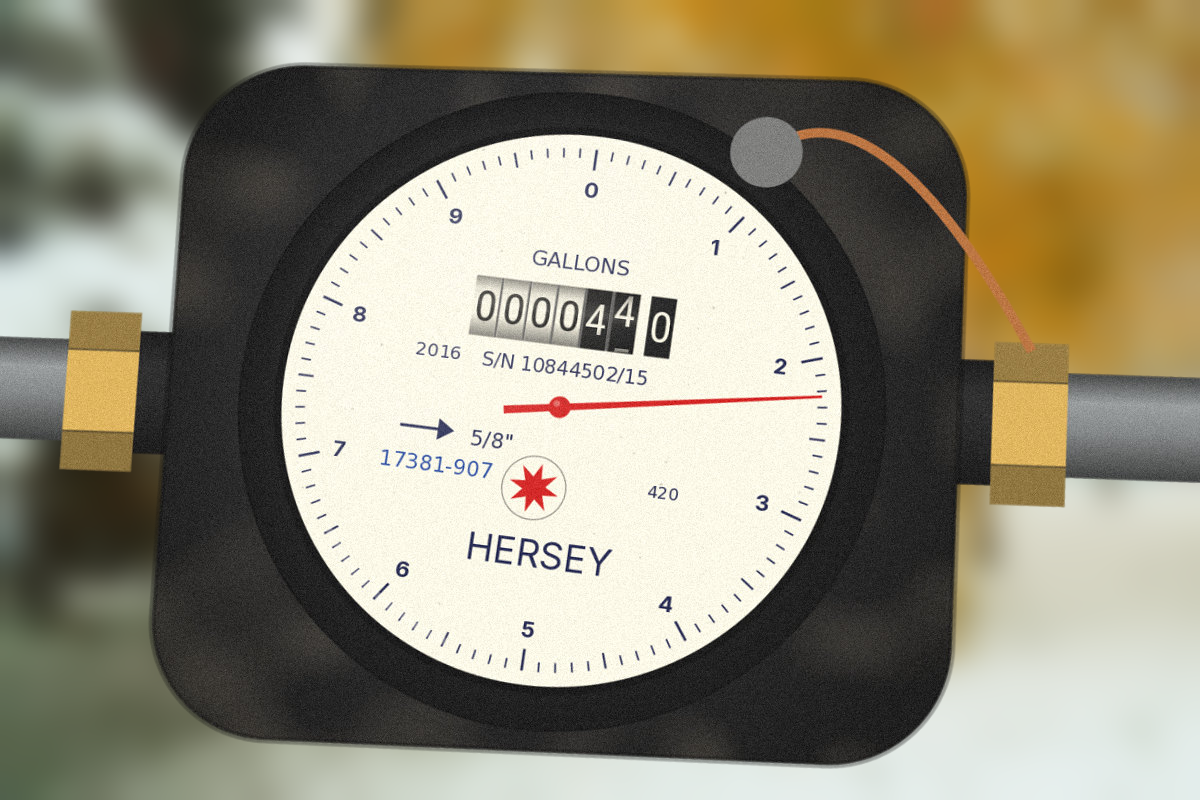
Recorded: 442.2; gal
